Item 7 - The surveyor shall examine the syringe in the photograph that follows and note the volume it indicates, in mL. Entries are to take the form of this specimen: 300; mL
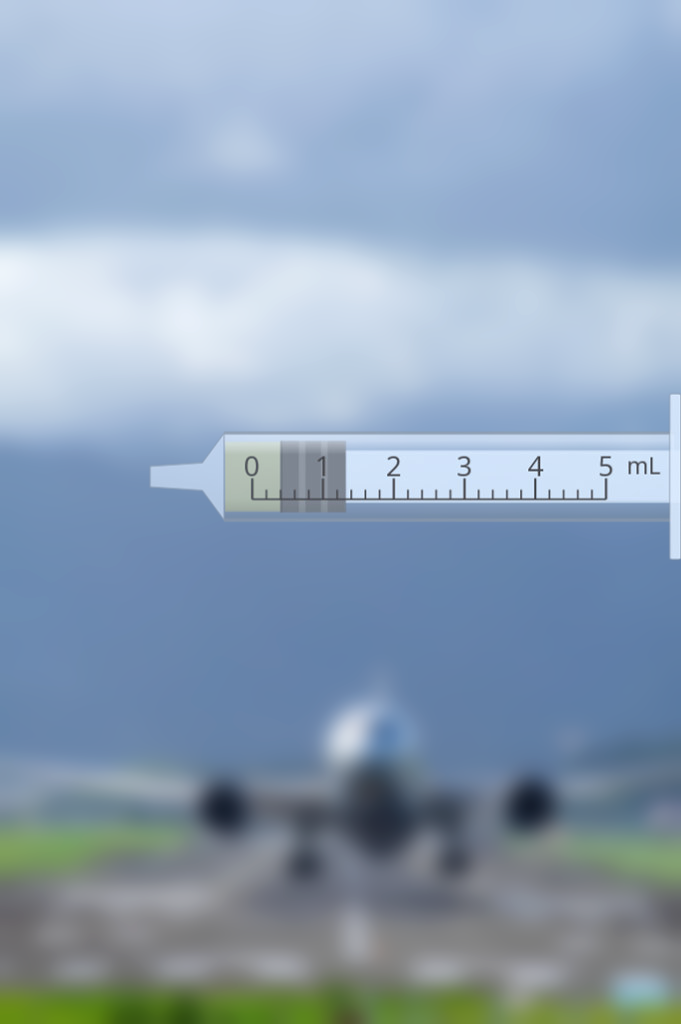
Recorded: 0.4; mL
